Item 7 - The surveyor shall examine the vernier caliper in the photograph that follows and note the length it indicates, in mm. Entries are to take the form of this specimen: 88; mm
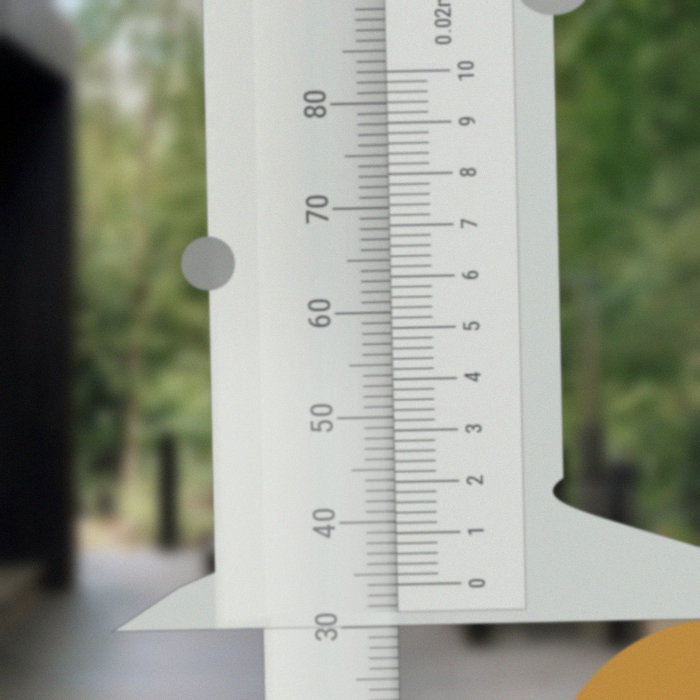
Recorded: 34.0; mm
